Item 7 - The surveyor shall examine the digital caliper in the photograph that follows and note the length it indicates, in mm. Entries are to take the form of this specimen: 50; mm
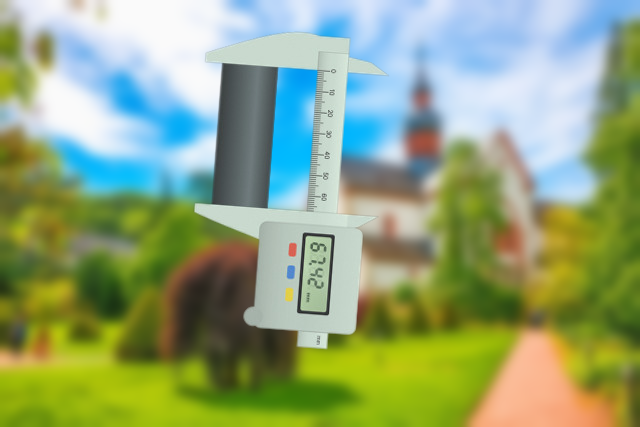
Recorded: 67.42; mm
